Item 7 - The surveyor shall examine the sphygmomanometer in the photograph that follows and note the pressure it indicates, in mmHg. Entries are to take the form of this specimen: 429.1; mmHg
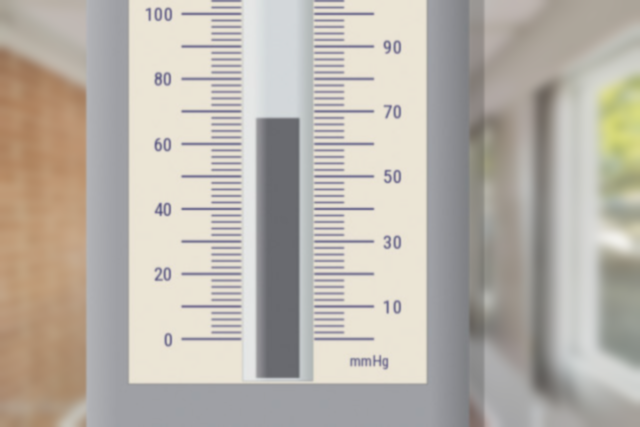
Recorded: 68; mmHg
